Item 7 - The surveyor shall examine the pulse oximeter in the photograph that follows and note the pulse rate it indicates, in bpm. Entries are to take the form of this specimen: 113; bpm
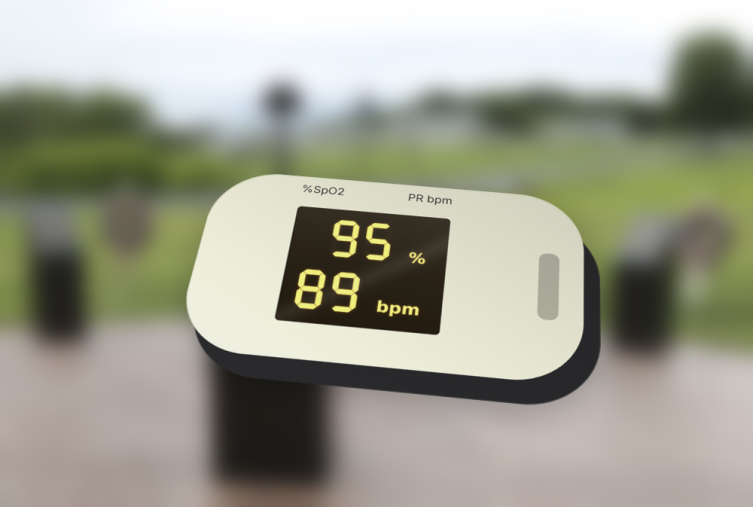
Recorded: 89; bpm
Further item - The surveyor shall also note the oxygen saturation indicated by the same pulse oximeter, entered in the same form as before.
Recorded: 95; %
